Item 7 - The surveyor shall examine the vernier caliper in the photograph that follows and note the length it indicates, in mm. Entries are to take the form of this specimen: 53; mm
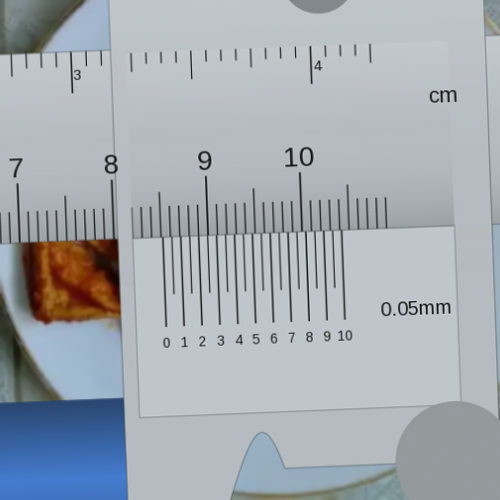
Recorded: 85.2; mm
